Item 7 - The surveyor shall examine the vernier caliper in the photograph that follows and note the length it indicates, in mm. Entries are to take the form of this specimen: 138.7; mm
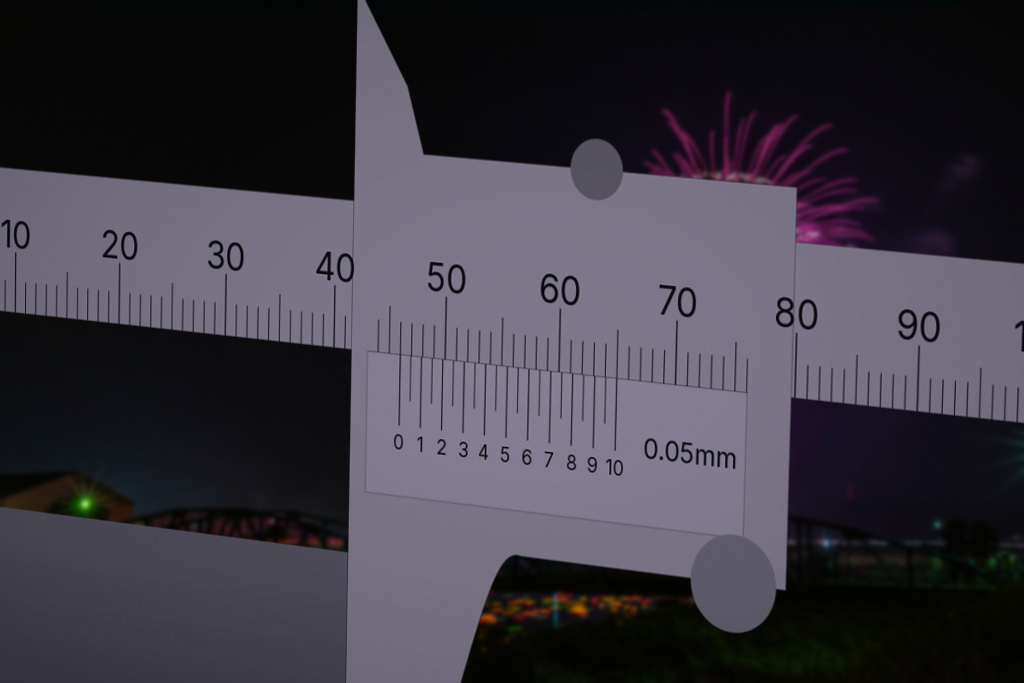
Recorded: 46.0; mm
